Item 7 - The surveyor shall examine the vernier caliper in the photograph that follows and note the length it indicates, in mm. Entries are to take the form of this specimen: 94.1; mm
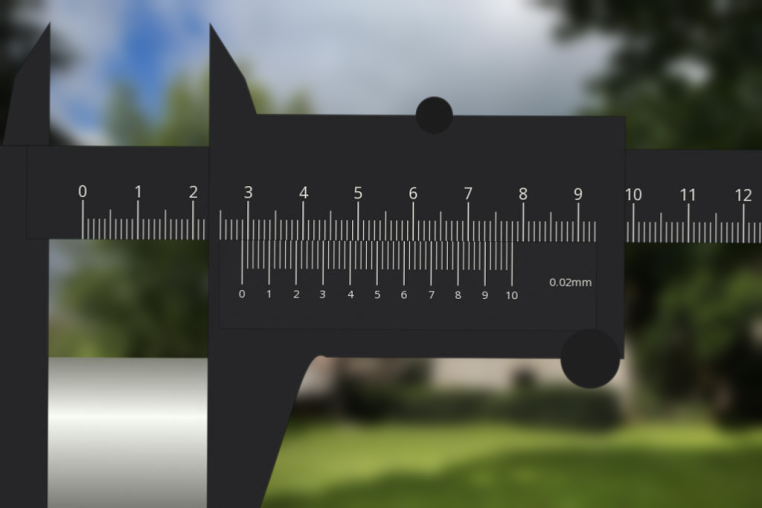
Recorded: 29.0; mm
